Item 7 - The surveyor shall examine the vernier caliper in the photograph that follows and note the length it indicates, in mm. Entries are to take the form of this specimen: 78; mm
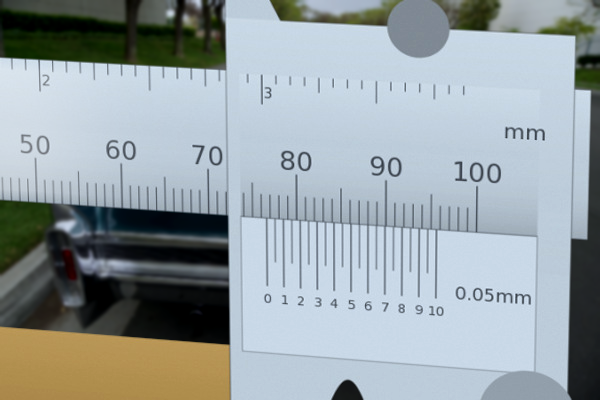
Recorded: 76.6; mm
